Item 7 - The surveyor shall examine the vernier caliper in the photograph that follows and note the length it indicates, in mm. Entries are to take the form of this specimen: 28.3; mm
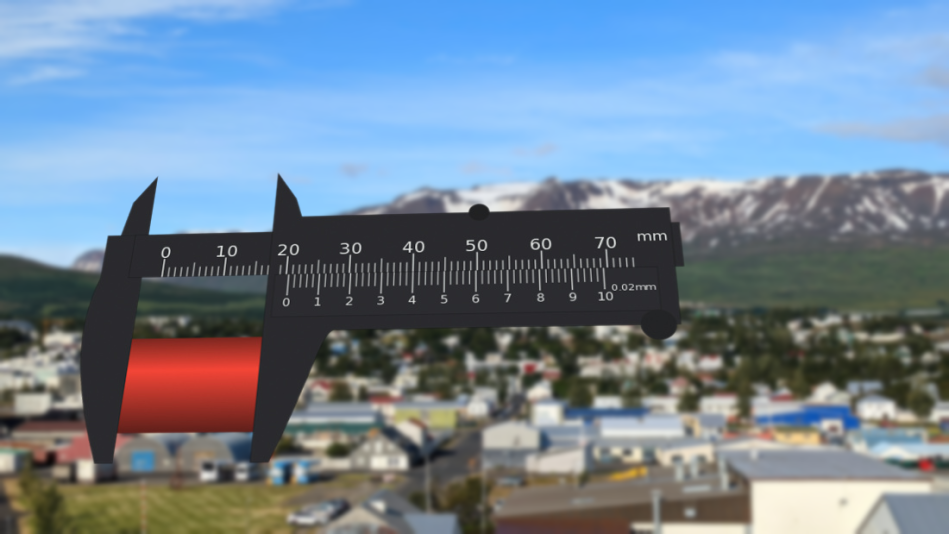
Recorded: 20.4; mm
